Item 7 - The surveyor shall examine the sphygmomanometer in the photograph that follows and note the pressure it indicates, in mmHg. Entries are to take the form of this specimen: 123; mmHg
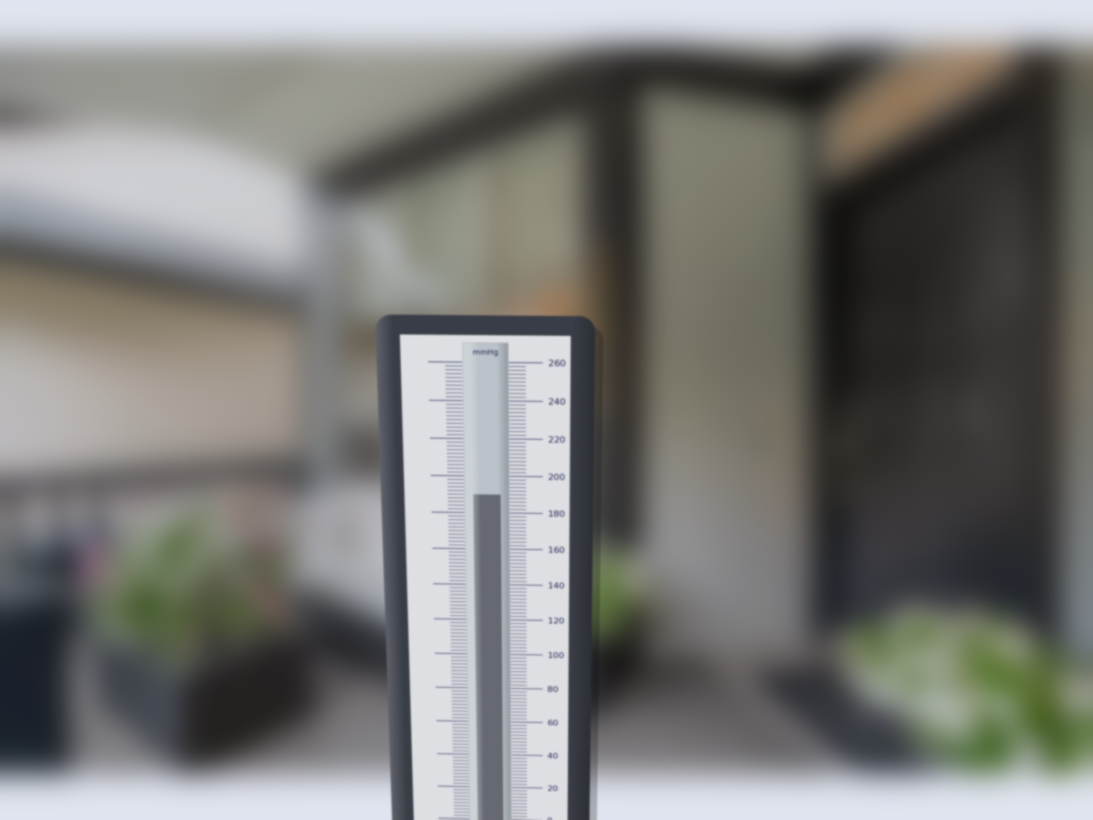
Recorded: 190; mmHg
